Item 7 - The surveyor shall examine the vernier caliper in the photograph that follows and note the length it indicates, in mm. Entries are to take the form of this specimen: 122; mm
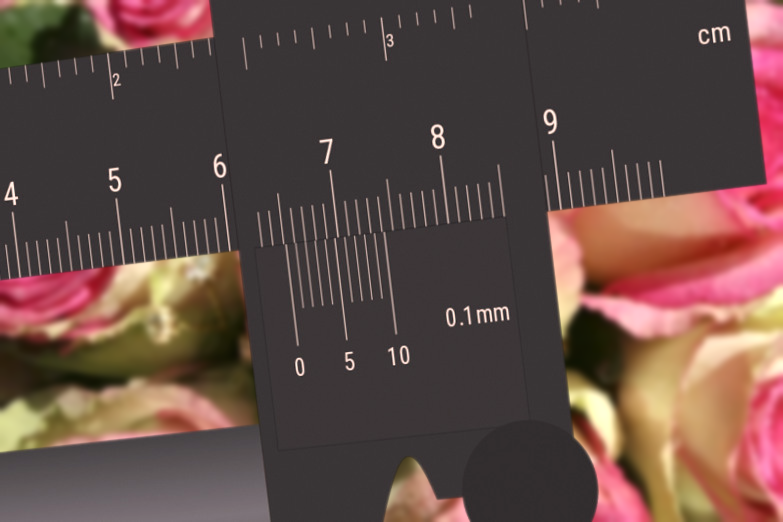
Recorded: 65.2; mm
